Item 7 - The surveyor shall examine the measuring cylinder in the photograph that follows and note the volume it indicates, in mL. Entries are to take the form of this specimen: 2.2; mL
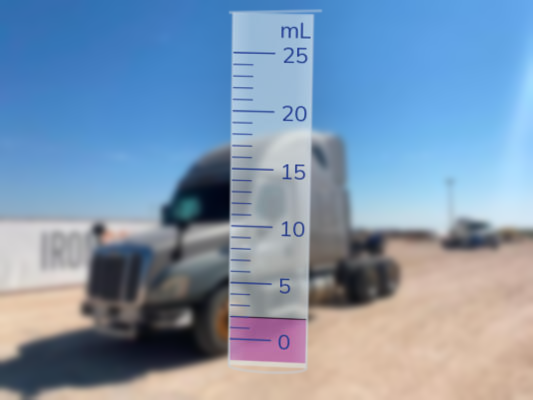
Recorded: 2; mL
